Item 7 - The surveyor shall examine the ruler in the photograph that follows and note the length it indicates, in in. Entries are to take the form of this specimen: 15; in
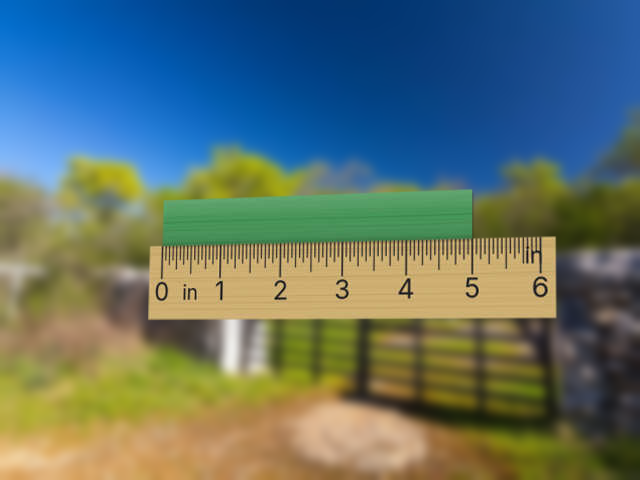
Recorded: 5; in
